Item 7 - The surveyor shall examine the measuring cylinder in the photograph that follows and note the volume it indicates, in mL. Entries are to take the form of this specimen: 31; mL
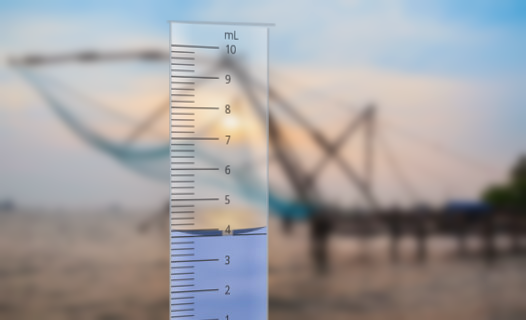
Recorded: 3.8; mL
